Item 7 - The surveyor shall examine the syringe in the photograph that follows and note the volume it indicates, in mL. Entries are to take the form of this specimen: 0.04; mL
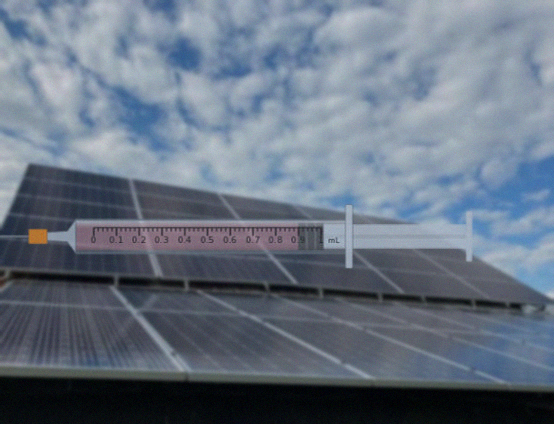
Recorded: 0.9; mL
